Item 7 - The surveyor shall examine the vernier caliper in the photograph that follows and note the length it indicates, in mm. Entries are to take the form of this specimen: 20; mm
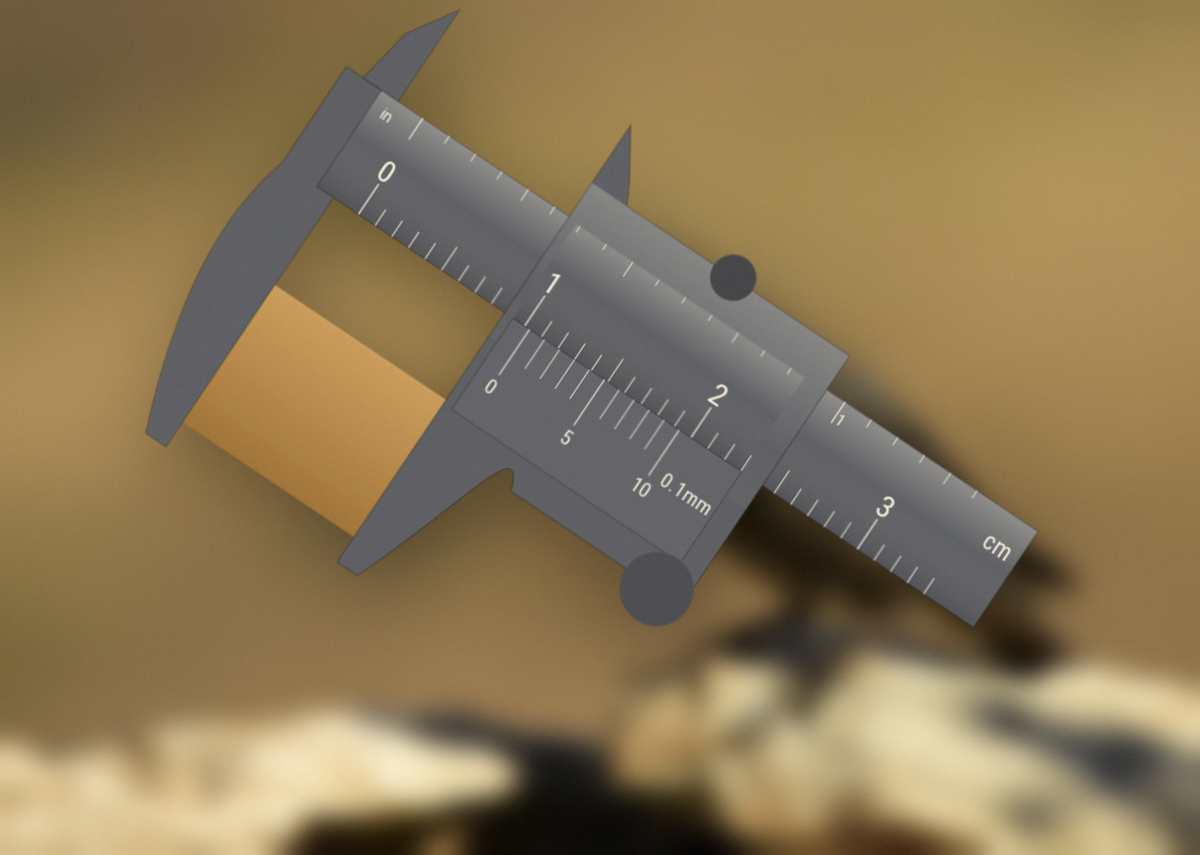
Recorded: 10.3; mm
